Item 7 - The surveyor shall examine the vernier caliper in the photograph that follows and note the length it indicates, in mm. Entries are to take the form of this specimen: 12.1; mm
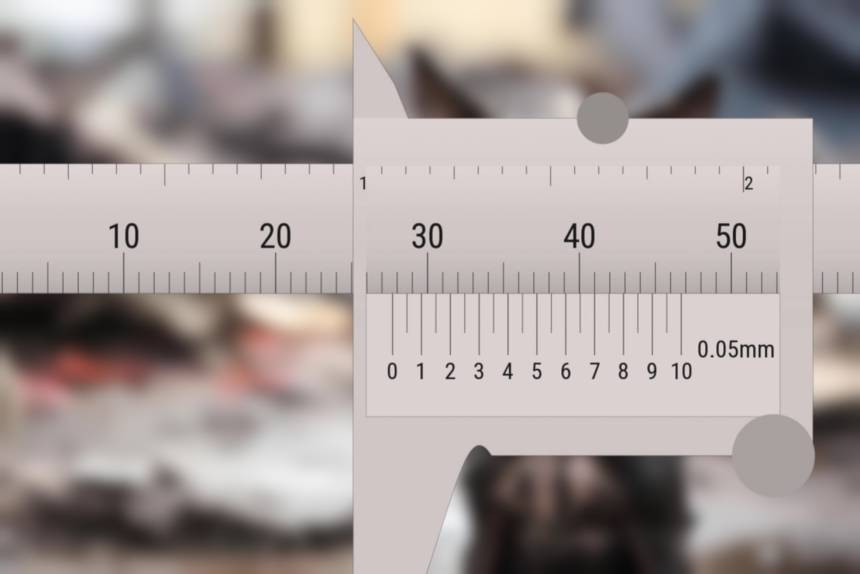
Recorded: 27.7; mm
